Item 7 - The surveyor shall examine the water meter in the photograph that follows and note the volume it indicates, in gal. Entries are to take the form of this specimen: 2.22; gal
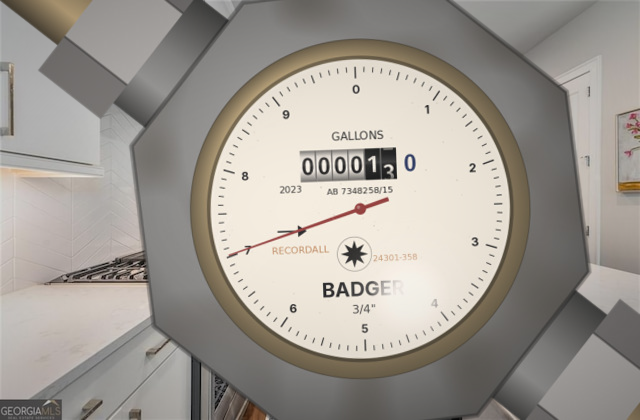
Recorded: 127.0; gal
